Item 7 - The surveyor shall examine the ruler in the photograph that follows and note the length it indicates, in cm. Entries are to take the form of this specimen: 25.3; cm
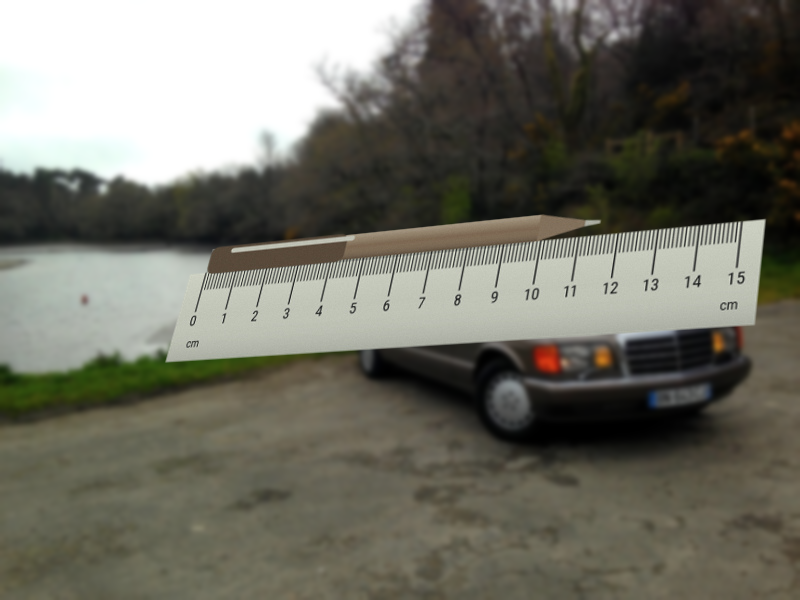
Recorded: 11.5; cm
